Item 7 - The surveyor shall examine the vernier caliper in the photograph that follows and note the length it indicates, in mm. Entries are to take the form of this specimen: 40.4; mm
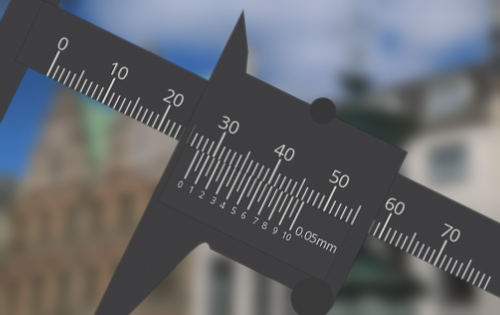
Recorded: 27.4; mm
